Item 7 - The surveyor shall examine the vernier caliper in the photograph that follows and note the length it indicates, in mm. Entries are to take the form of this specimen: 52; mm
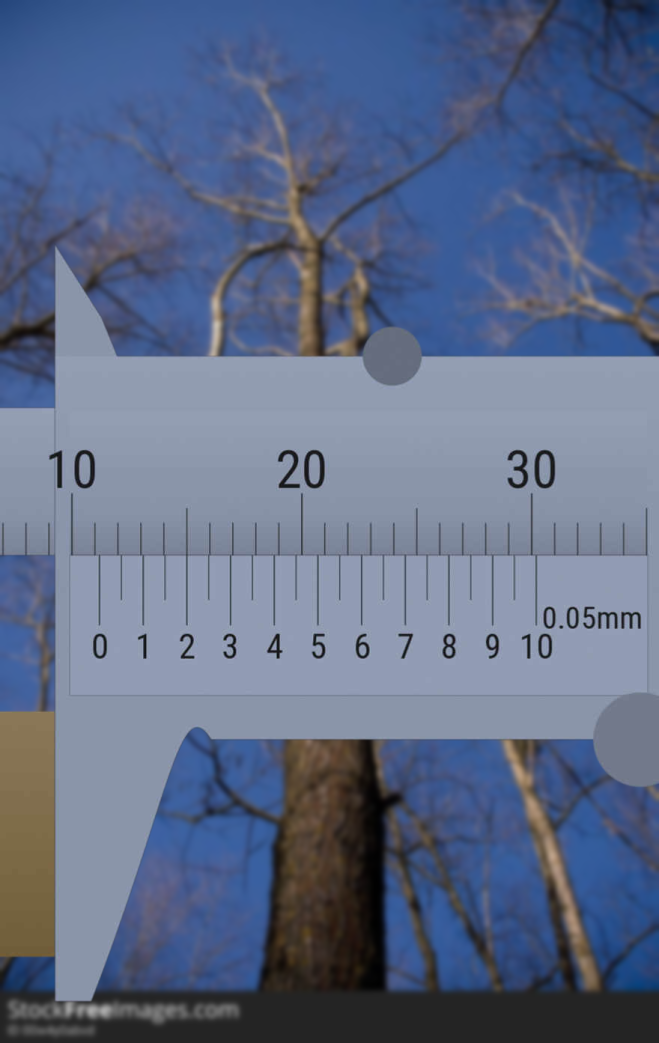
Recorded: 11.20; mm
